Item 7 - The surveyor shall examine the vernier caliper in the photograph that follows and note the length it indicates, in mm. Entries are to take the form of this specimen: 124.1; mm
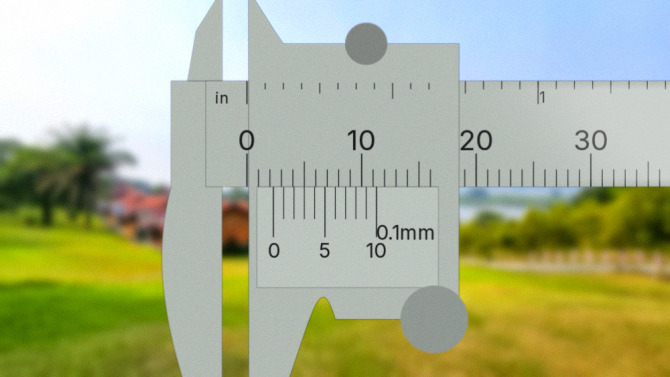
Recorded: 2.3; mm
